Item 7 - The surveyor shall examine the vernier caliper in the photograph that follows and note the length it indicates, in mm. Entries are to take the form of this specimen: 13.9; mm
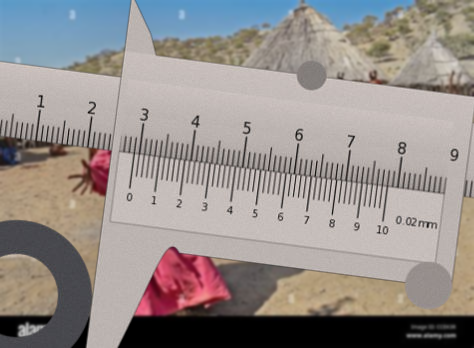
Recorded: 29.0; mm
